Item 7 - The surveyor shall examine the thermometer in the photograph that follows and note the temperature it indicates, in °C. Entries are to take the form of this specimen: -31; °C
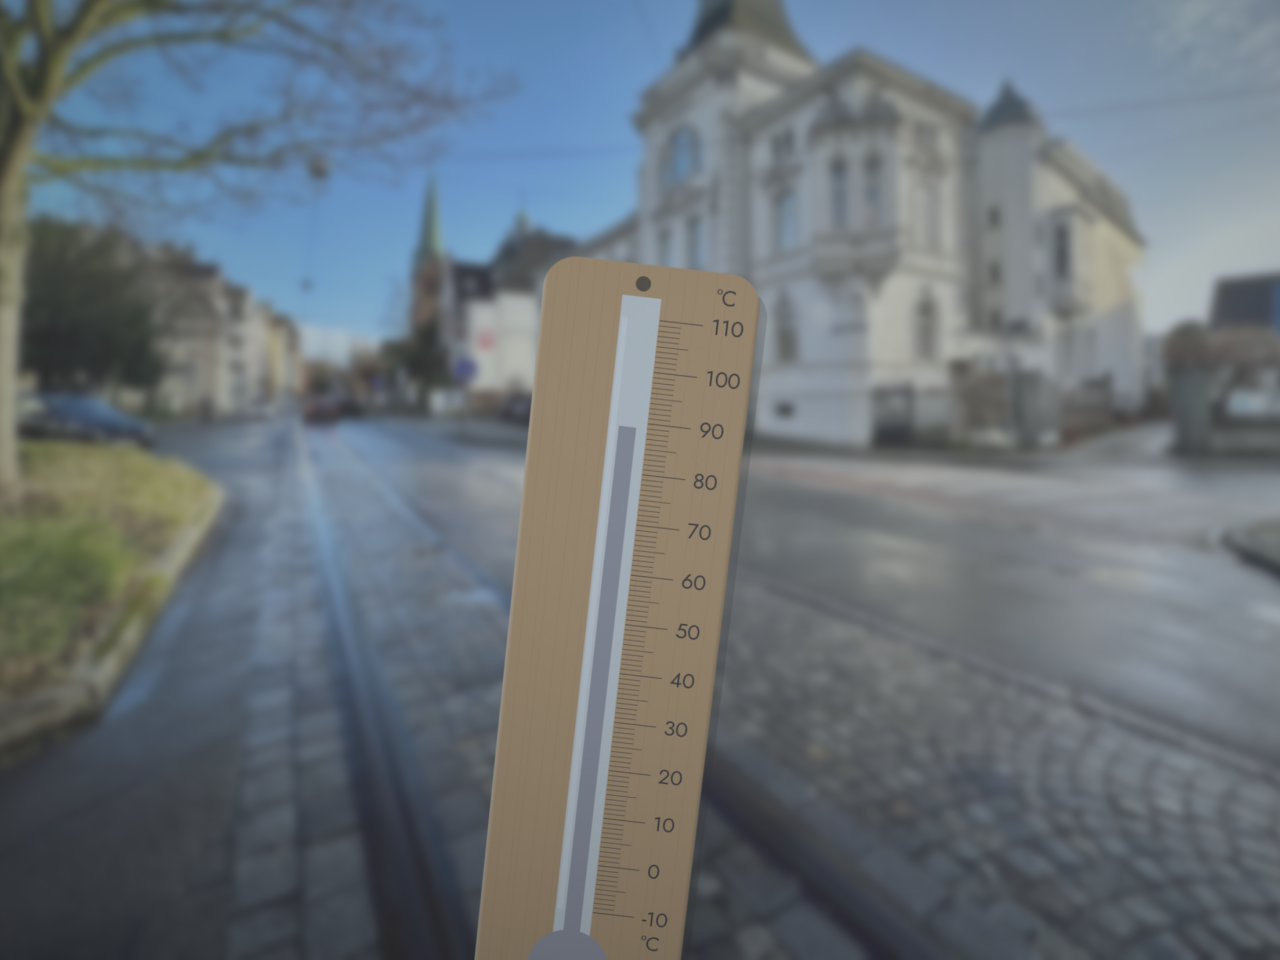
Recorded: 89; °C
